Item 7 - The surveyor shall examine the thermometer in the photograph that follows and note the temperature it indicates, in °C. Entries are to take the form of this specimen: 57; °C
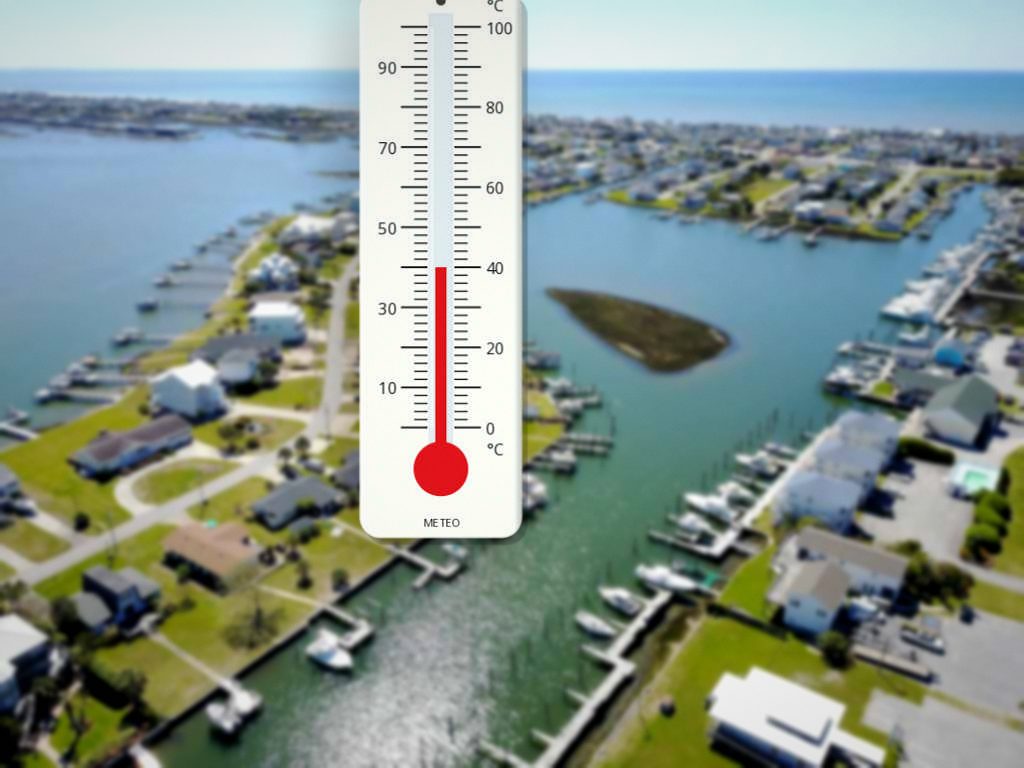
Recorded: 40; °C
